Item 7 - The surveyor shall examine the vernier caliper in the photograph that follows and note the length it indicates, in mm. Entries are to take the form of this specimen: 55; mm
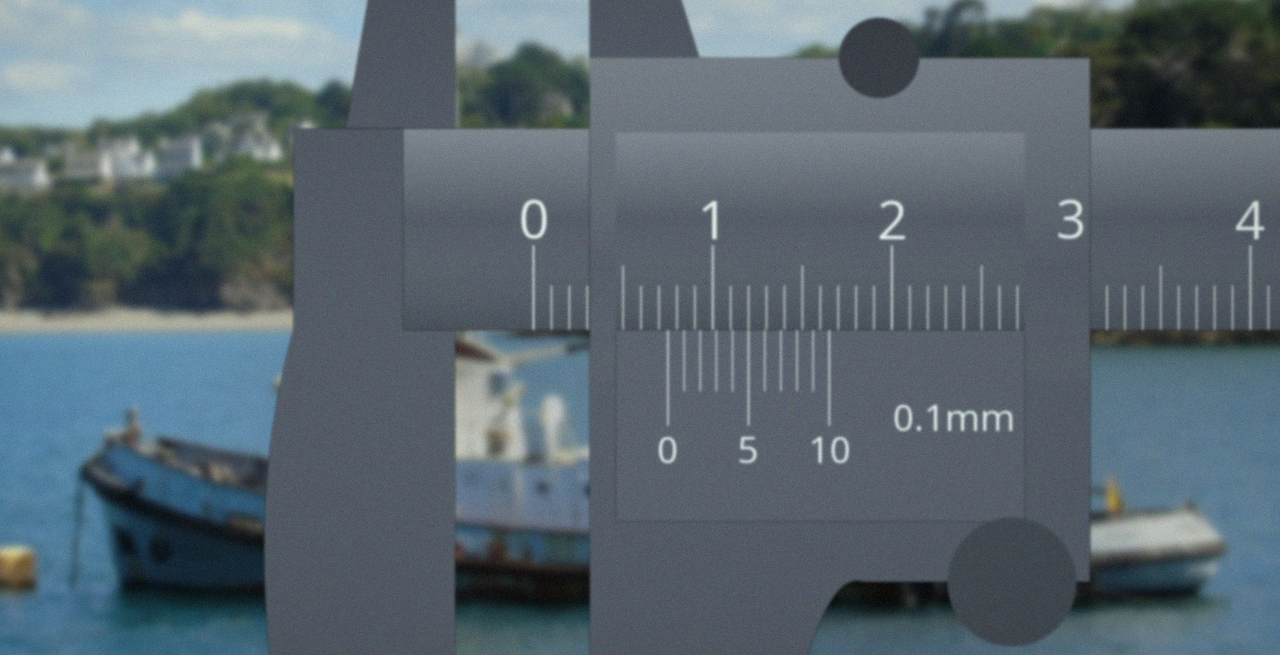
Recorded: 7.5; mm
